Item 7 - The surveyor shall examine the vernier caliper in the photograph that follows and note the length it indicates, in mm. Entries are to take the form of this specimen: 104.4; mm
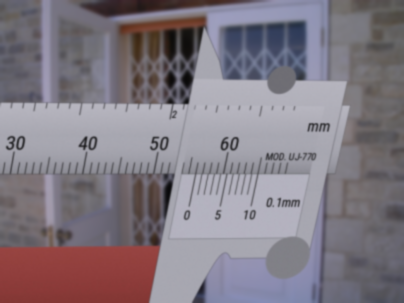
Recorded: 56.0; mm
